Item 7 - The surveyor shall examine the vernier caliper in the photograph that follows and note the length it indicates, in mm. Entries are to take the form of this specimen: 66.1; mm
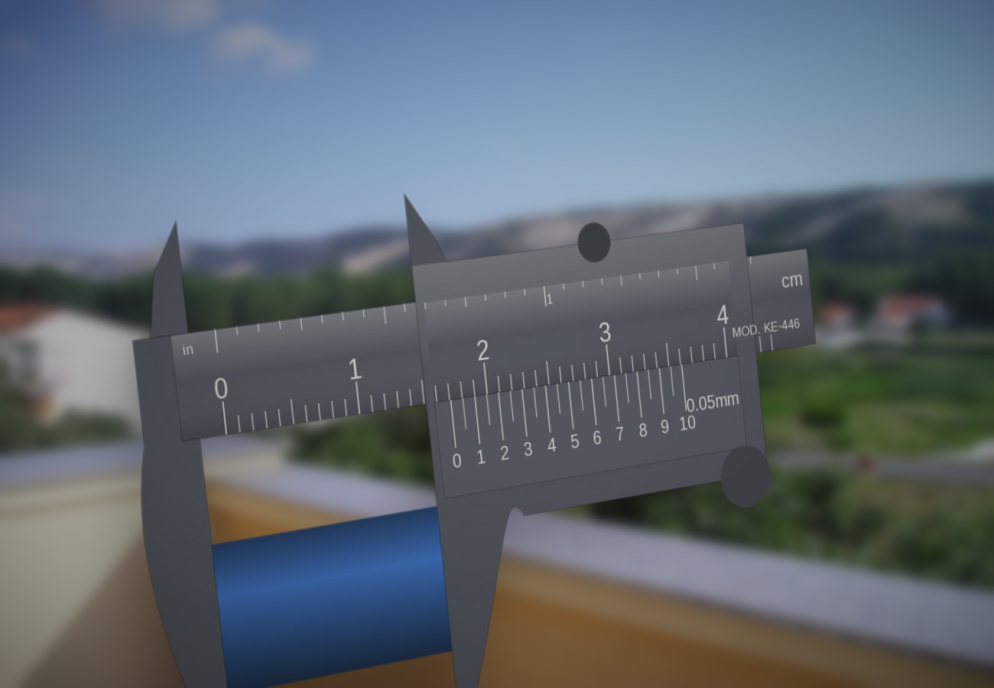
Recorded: 17.1; mm
